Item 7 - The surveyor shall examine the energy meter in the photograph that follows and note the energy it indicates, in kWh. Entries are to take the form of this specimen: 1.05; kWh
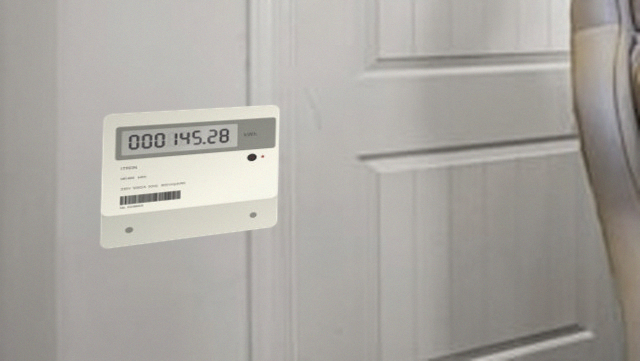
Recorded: 145.28; kWh
